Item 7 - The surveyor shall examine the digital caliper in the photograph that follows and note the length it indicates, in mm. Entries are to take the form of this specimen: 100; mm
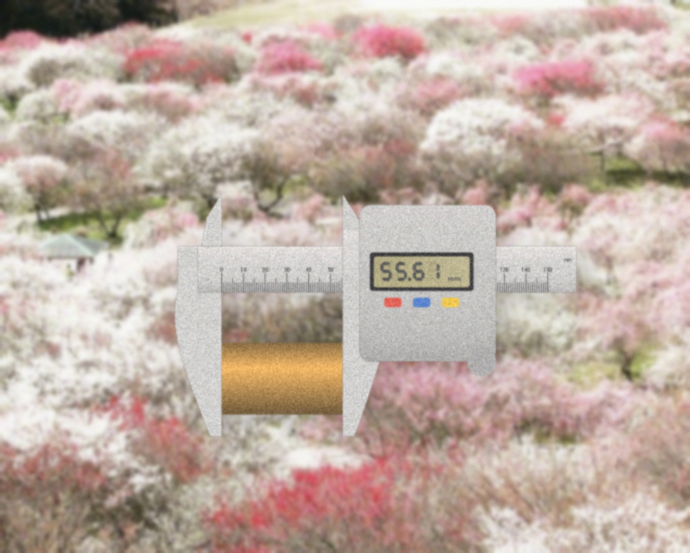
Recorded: 55.61; mm
